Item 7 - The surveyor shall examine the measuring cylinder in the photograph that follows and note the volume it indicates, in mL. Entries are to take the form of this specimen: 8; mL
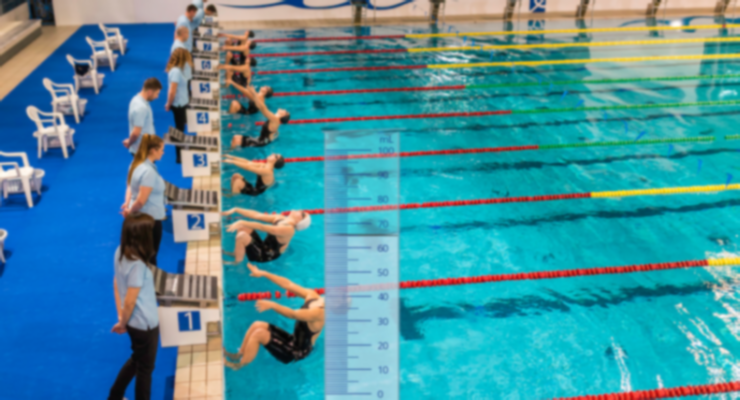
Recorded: 65; mL
